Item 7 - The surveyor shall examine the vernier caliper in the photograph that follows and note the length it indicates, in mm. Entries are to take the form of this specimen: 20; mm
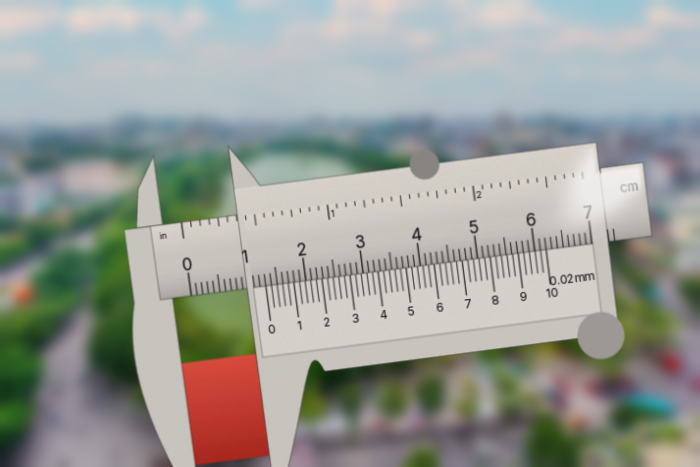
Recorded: 13.0; mm
